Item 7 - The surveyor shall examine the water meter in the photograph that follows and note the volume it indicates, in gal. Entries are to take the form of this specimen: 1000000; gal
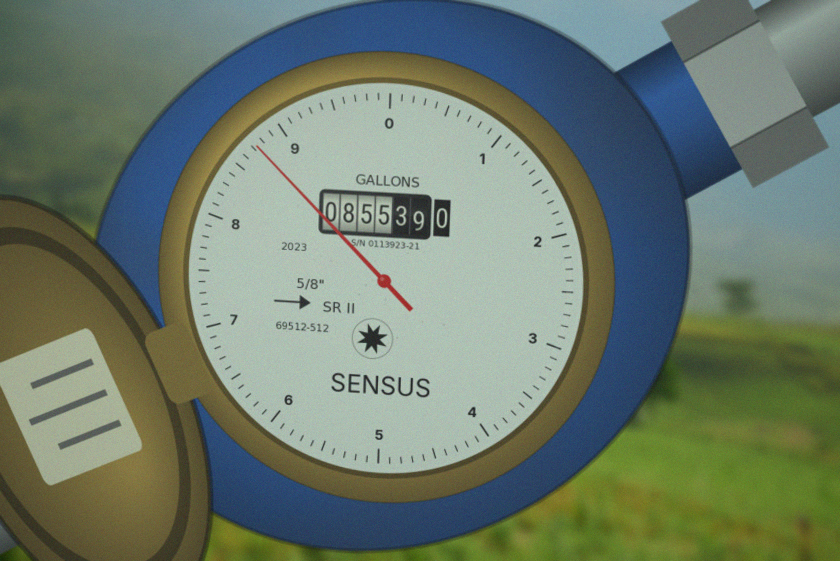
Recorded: 855388.7; gal
